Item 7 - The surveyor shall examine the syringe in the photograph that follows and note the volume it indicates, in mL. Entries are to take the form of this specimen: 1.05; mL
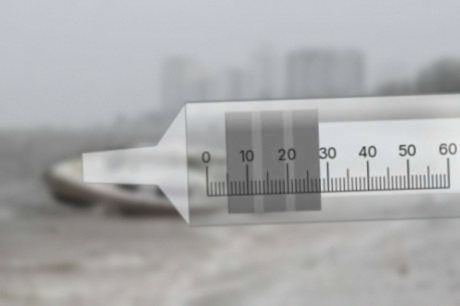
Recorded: 5; mL
